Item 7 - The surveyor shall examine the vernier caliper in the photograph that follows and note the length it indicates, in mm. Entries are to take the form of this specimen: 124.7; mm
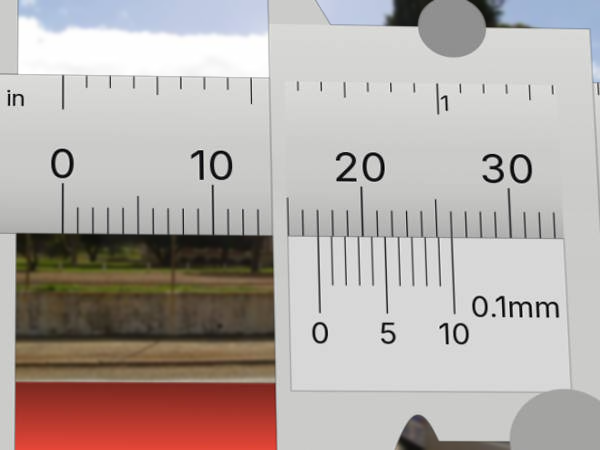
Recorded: 17.0; mm
